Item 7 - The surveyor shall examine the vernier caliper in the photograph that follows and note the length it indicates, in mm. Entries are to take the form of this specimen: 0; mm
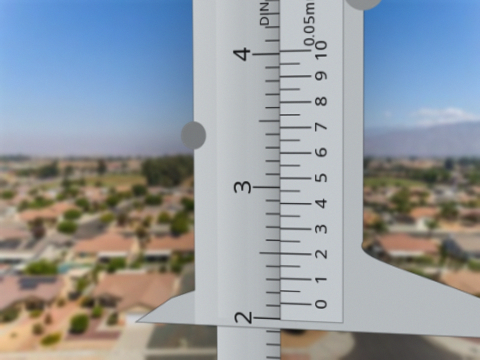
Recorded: 21.2; mm
